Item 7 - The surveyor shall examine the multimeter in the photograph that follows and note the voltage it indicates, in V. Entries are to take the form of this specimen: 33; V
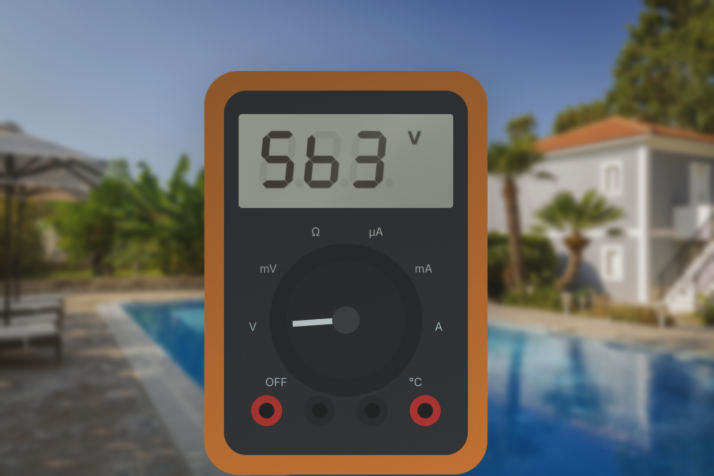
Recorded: 563; V
